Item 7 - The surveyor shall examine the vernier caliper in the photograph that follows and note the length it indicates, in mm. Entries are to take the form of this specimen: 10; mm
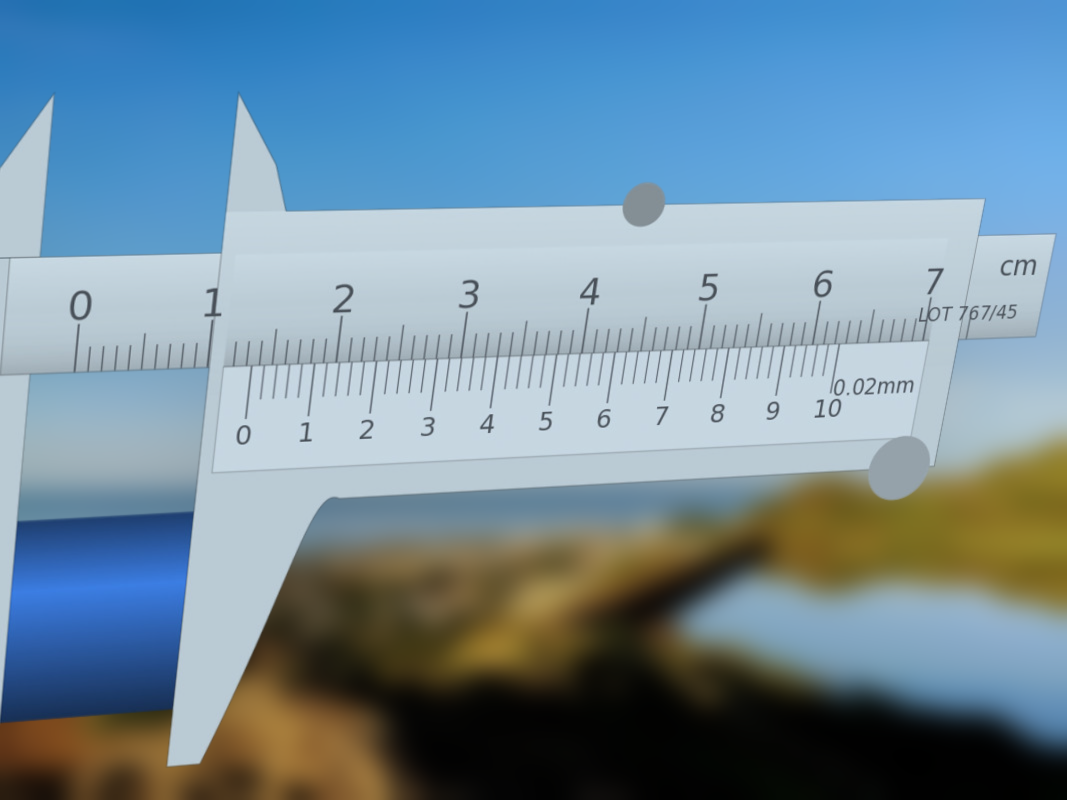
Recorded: 13.4; mm
